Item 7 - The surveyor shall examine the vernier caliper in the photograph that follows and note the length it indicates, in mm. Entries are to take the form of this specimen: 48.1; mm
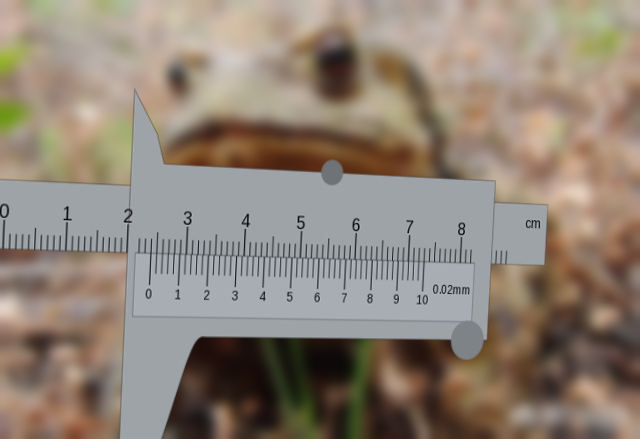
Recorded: 24.0; mm
